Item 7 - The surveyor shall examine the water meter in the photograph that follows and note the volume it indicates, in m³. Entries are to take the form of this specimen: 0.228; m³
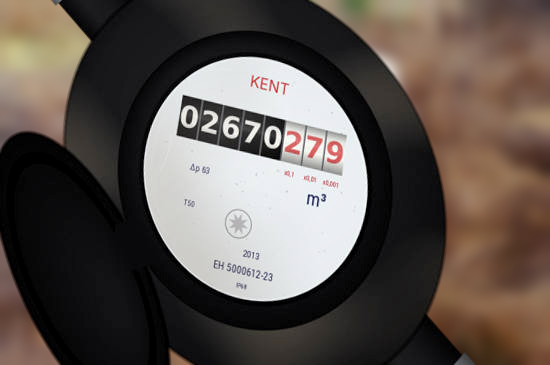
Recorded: 2670.279; m³
